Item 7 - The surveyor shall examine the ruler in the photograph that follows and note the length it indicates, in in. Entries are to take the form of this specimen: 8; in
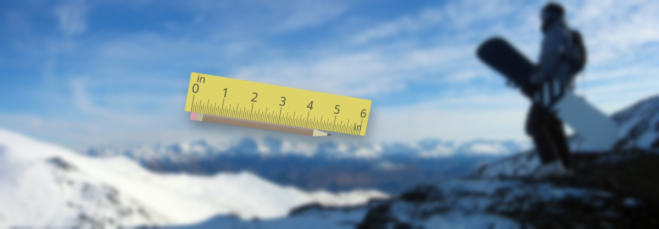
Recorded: 5; in
